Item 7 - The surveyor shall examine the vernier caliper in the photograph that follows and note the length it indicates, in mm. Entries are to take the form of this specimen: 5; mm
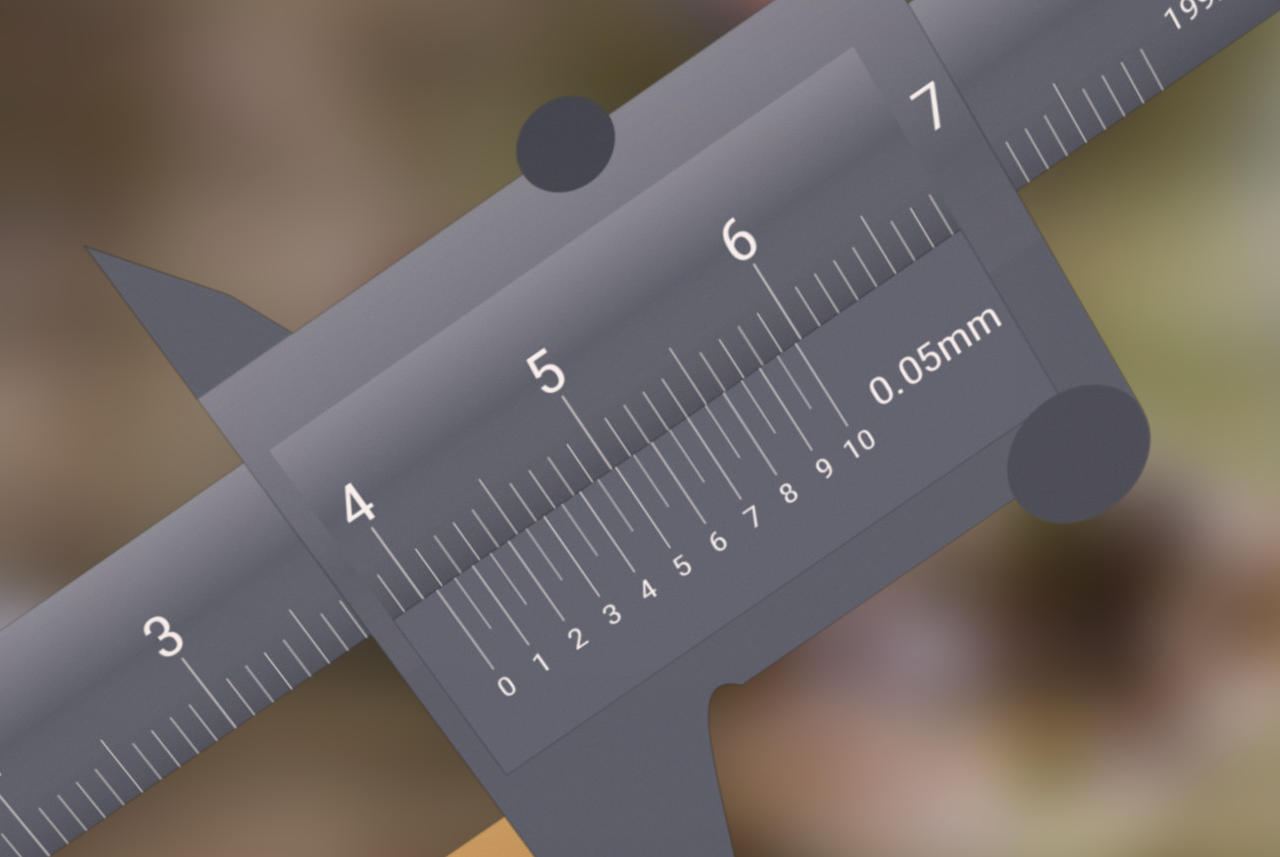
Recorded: 40.7; mm
